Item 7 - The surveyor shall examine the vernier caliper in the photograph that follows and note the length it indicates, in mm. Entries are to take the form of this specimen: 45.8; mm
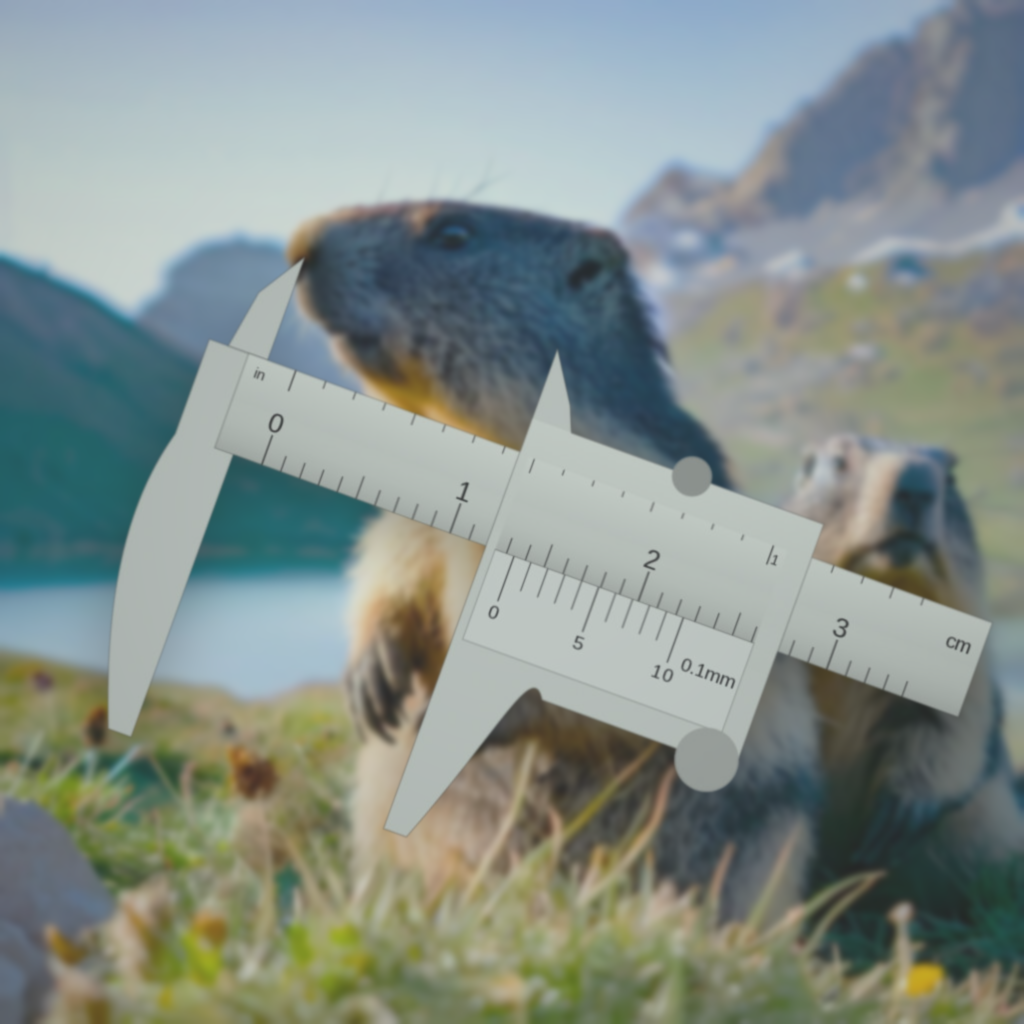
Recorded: 13.4; mm
